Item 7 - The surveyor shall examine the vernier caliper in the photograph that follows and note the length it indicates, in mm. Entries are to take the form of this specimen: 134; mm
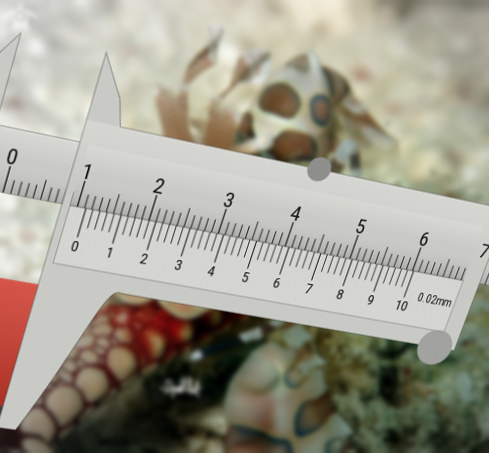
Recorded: 11.2; mm
